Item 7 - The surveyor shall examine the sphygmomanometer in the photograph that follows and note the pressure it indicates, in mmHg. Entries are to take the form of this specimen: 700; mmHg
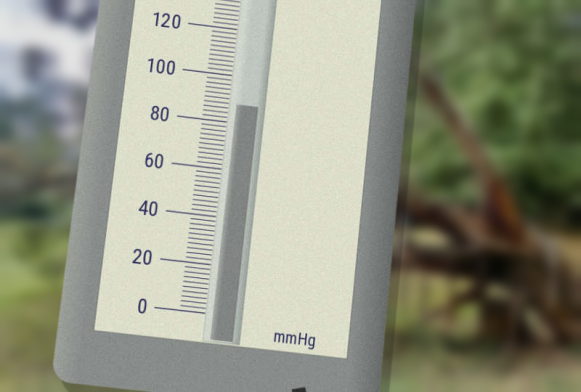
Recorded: 88; mmHg
